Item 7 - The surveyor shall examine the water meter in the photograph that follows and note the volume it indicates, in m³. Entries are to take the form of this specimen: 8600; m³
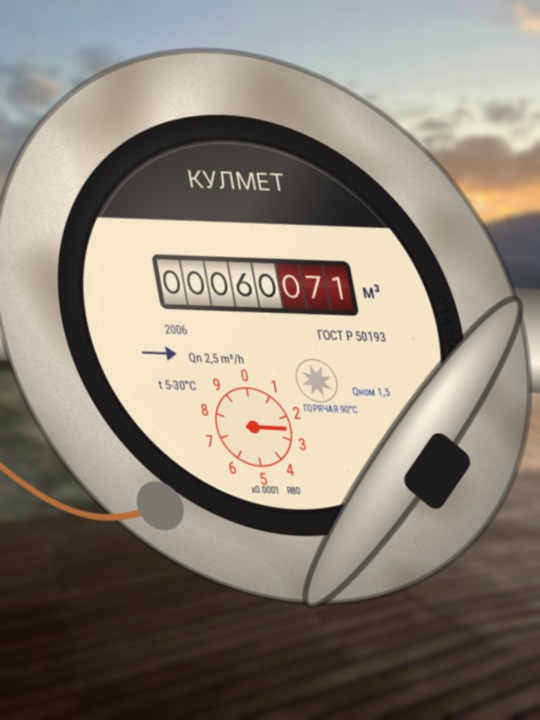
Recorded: 60.0712; m³
